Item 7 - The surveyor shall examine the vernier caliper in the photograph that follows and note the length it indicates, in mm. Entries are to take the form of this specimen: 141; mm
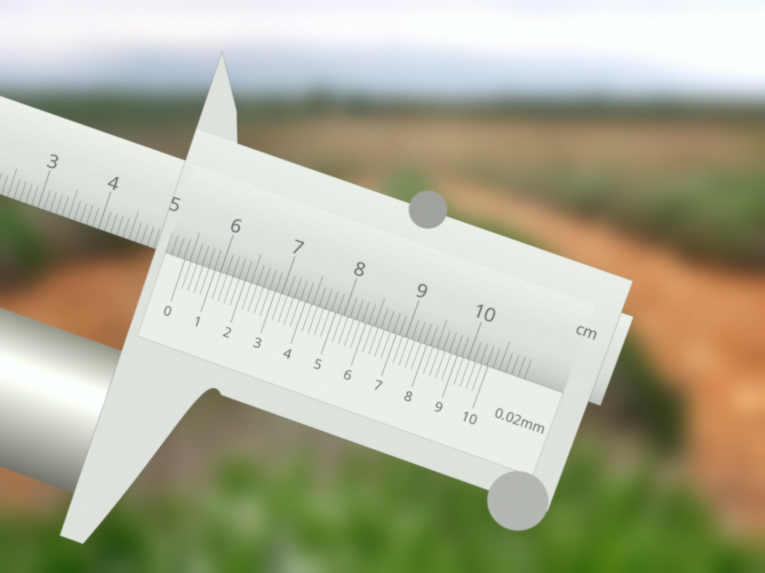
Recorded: 54.2; mm
